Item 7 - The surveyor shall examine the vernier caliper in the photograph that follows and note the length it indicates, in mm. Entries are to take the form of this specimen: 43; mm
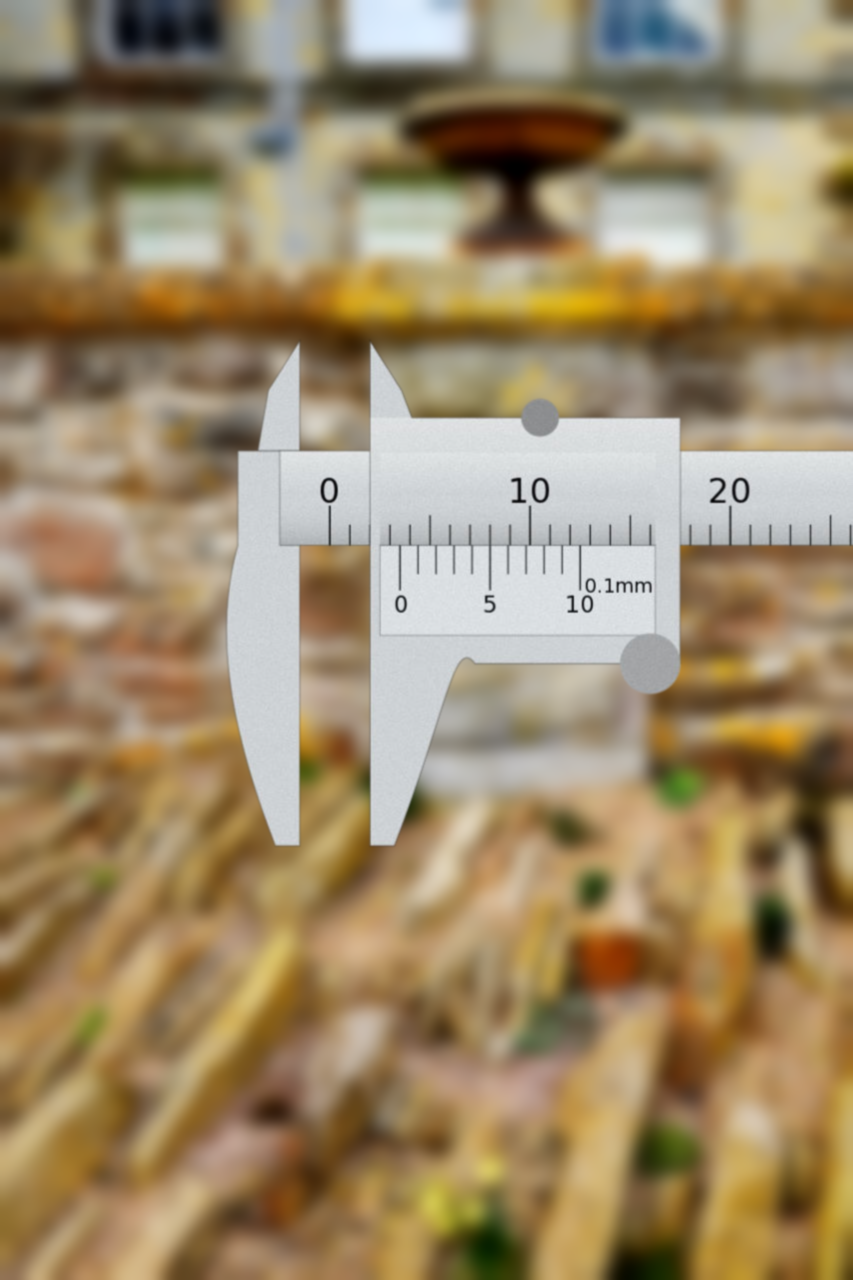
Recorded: 3.5; mm
